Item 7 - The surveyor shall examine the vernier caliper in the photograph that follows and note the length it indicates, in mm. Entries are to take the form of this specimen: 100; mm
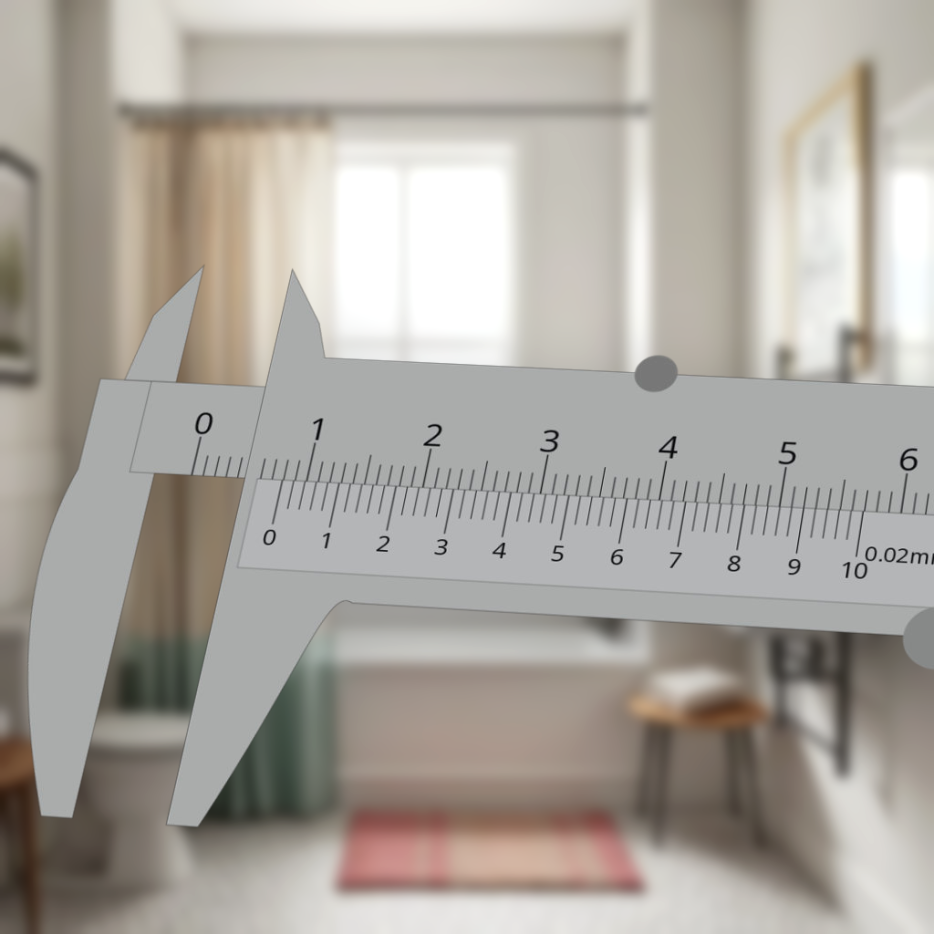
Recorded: 7.9; mm
